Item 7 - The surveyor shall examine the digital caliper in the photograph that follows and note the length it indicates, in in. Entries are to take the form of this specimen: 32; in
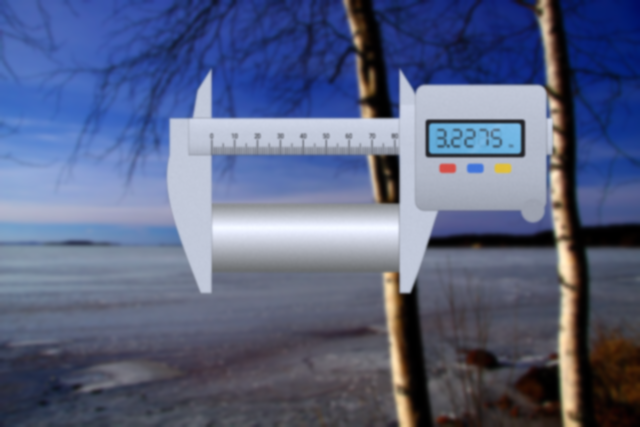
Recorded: 3.2275; in
